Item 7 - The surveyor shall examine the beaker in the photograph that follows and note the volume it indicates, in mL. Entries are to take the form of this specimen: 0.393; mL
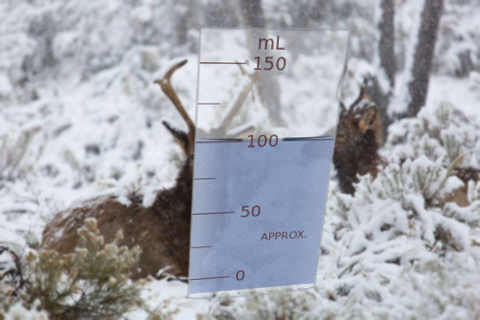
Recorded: 100; mL
